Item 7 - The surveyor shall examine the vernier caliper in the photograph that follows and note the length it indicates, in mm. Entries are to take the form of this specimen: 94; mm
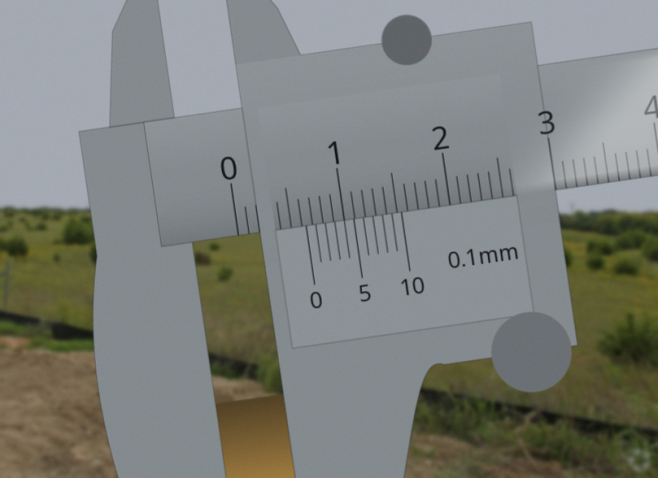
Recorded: 6.4; mm
